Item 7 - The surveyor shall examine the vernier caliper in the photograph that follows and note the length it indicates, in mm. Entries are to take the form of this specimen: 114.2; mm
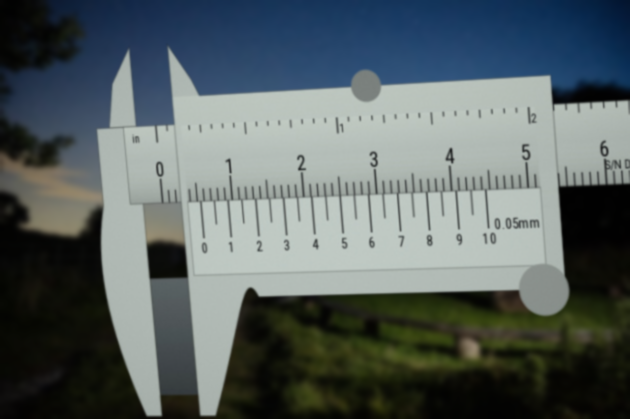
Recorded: 5.5; mm
